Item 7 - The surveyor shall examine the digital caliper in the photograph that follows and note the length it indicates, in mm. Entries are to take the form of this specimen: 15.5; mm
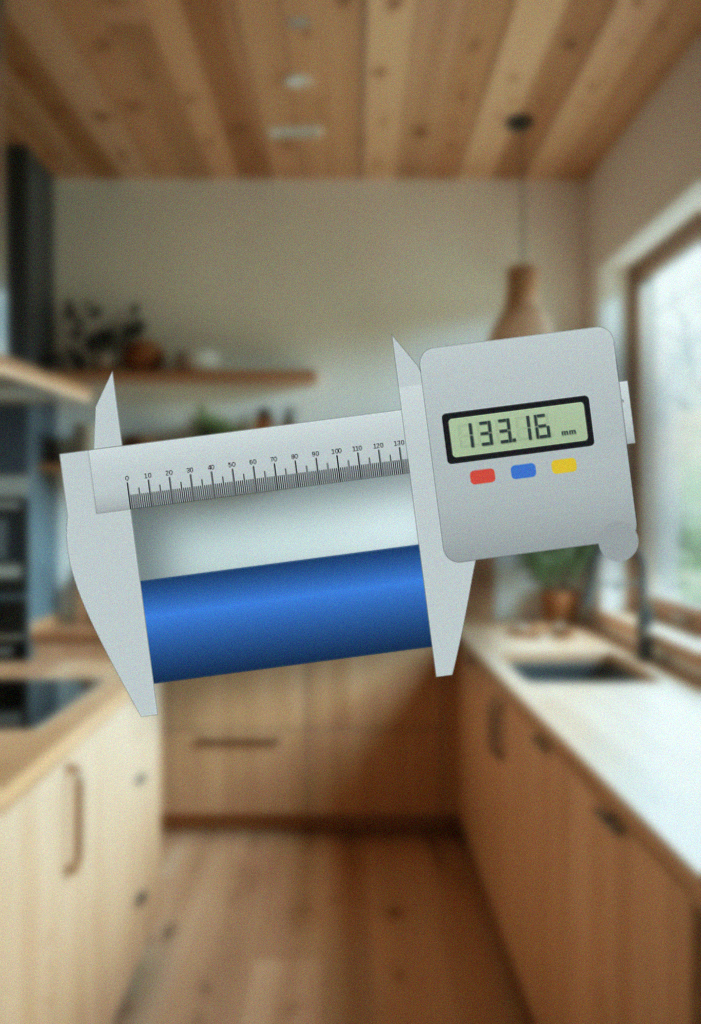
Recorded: 133.16; mm
